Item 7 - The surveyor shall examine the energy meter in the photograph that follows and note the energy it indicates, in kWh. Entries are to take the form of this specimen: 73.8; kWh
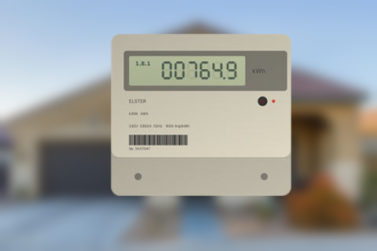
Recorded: 764.9; kWh
